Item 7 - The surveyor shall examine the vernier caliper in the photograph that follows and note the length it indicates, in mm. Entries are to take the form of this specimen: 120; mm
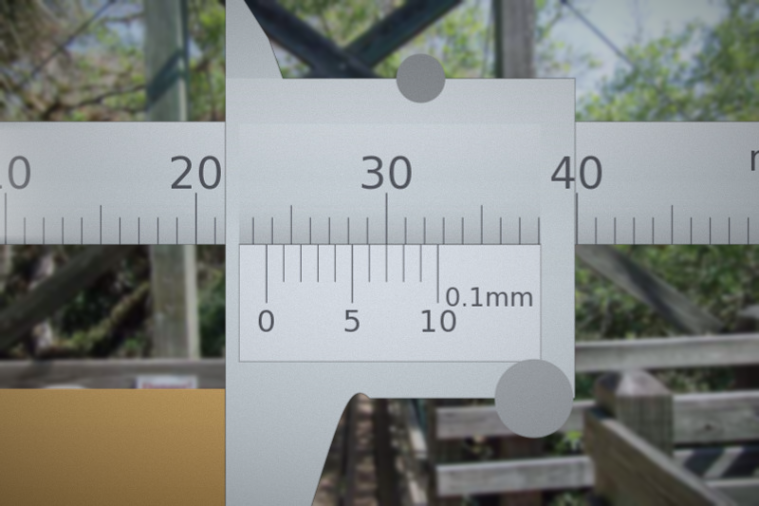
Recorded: 23.7; mm
